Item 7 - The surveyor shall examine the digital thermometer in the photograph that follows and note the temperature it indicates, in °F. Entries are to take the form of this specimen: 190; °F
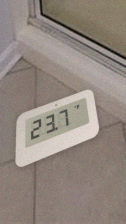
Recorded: 23.7; °F
